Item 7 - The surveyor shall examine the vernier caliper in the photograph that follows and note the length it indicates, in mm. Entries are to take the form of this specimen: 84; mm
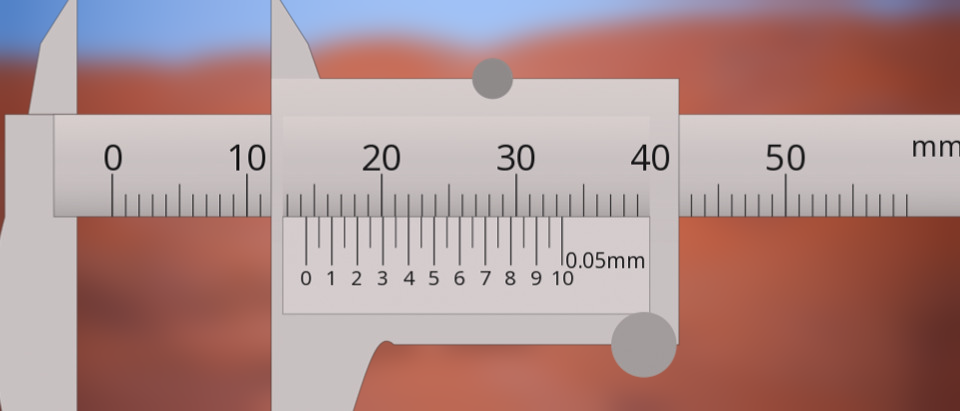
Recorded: 14.4; mm
